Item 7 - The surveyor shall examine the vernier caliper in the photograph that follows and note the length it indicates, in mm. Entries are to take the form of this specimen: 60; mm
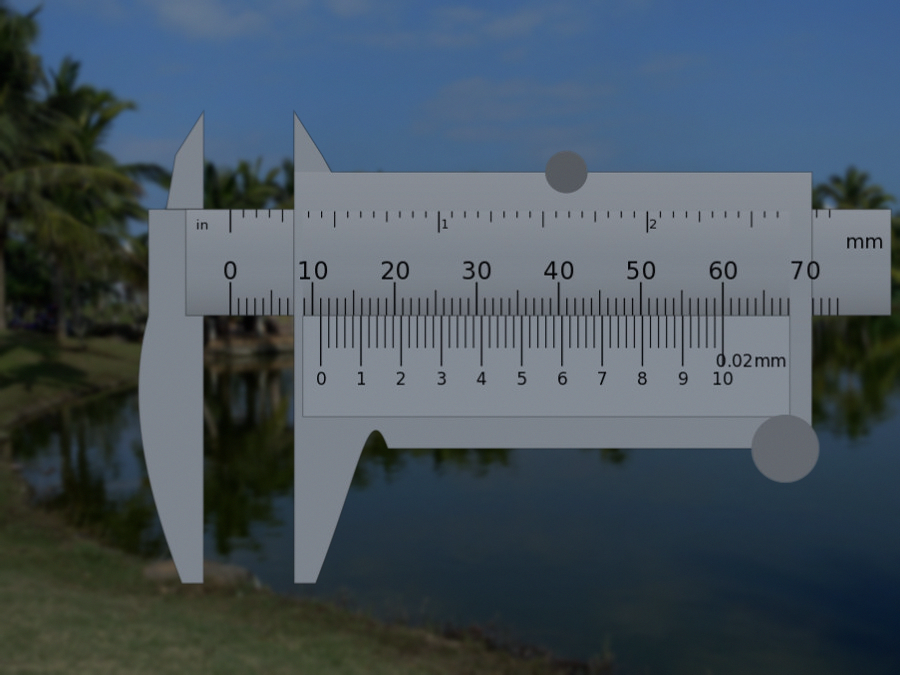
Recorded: 11.0; mm
